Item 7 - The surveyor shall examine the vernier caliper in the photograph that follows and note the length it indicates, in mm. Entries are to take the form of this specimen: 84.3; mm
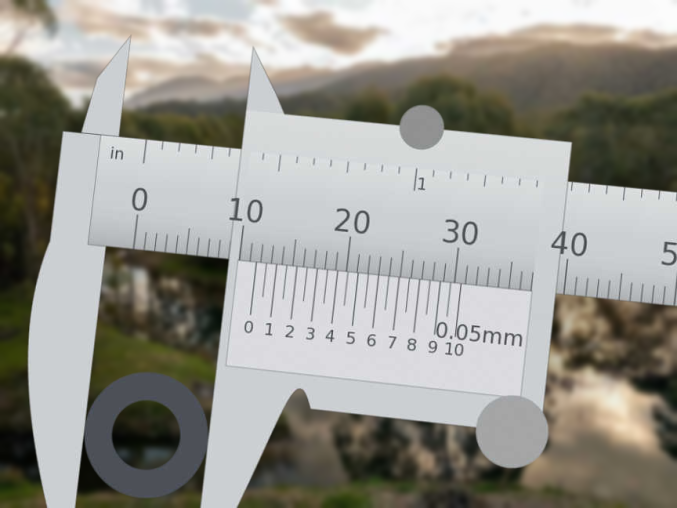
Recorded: 11.6; mm
